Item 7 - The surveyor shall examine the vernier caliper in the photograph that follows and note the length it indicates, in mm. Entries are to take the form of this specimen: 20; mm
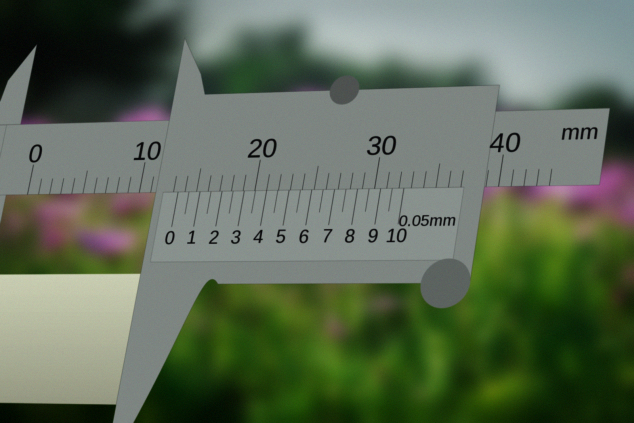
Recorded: 13.4; mm
